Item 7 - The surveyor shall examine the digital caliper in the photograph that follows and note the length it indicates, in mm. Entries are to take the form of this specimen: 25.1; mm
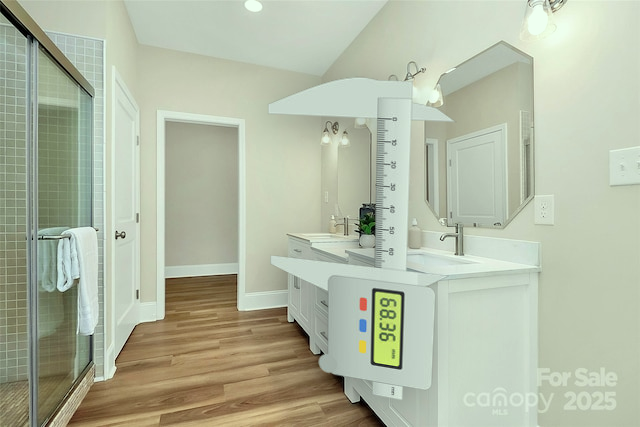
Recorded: 68.36; mm
